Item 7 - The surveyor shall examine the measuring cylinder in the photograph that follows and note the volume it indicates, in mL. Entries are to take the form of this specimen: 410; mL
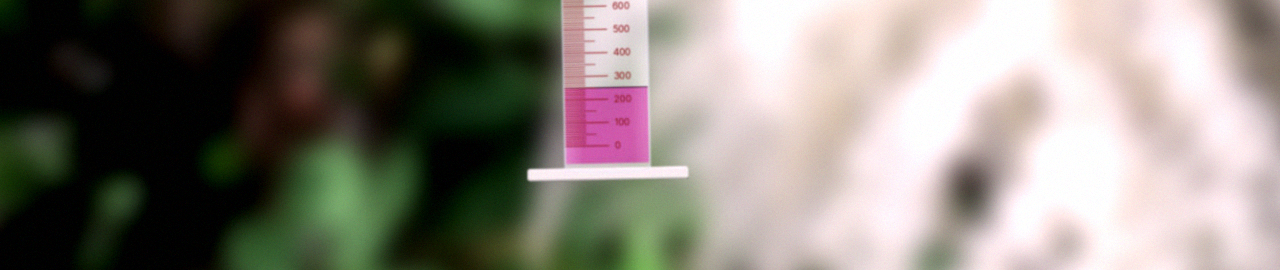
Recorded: 250; mL
